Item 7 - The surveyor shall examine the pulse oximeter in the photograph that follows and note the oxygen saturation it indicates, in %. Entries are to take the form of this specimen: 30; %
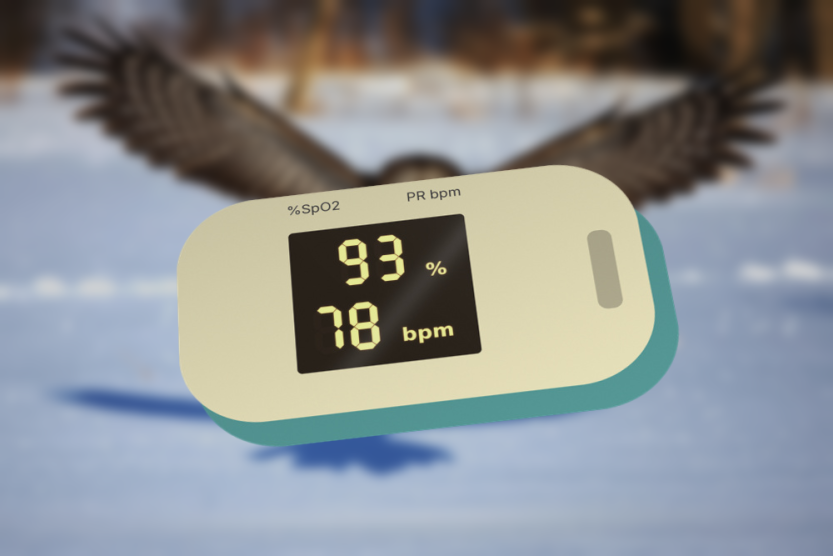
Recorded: 93; %
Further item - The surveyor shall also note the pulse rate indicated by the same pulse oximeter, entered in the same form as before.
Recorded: 78; bpm
